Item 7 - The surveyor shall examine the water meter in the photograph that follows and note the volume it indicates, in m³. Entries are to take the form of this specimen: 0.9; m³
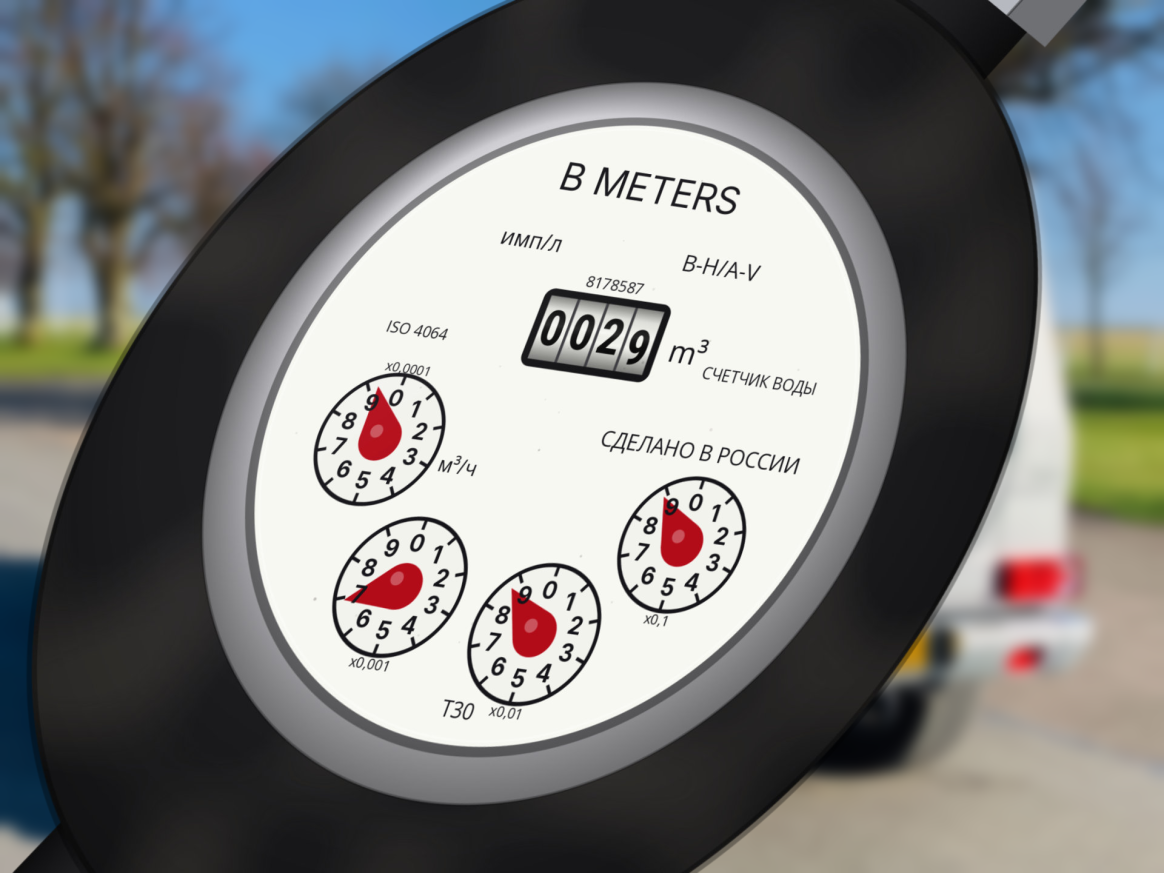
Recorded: 28.8869; m³
